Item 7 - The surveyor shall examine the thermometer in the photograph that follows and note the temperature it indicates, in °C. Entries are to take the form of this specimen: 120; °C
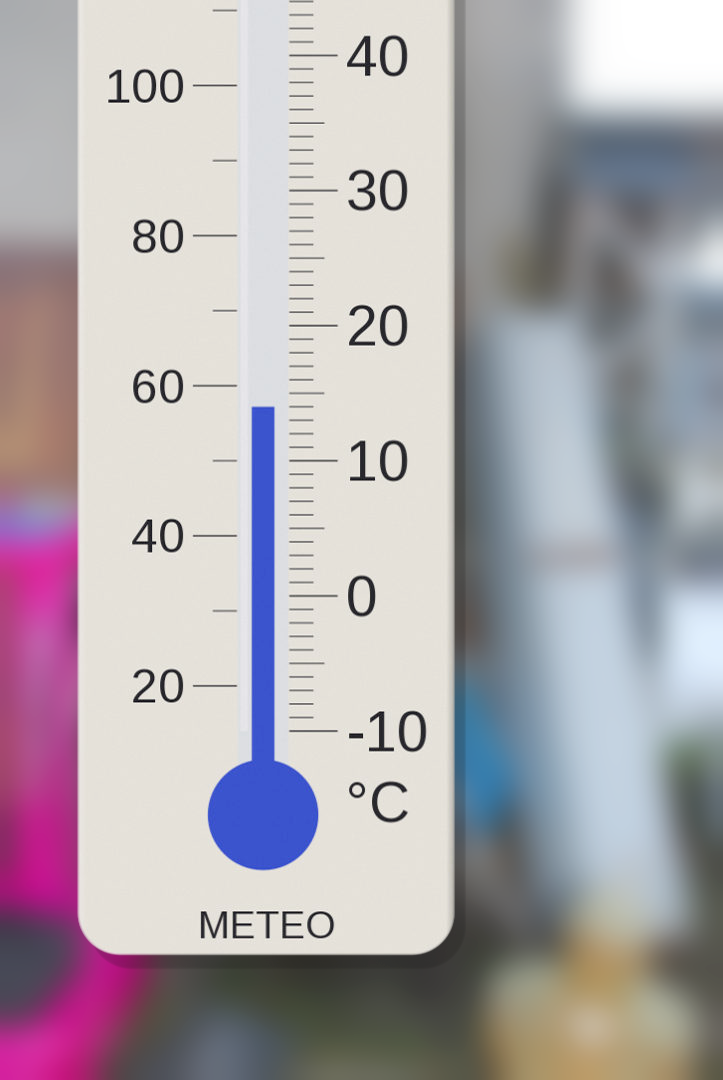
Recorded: 14; °C
